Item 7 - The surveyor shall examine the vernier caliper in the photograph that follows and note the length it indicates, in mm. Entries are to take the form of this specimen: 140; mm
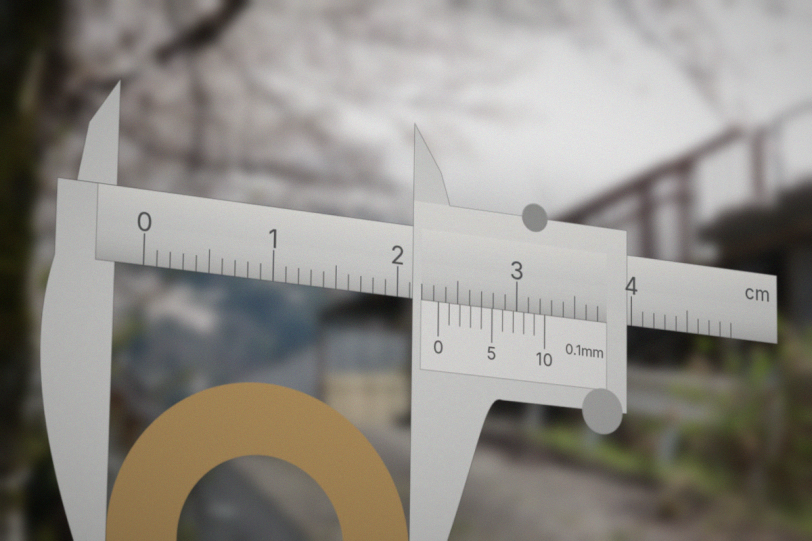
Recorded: 23.4; mm
